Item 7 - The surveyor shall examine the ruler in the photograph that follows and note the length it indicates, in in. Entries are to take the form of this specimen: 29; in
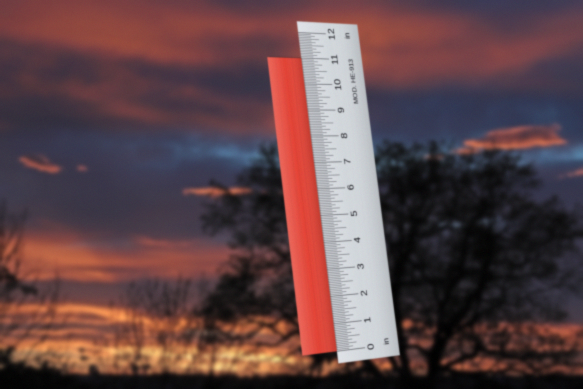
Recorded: 11; in
